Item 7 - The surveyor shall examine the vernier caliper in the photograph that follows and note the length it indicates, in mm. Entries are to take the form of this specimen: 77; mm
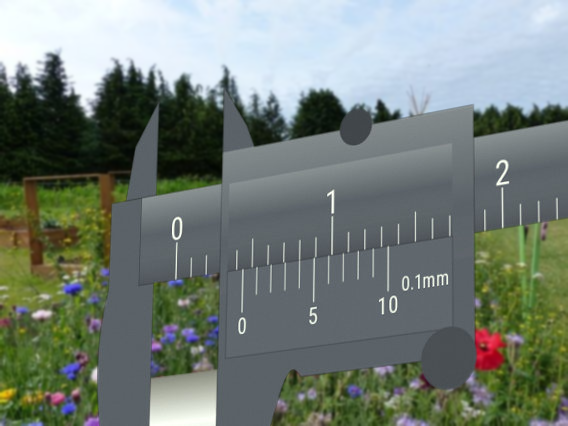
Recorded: 4.4; mm
